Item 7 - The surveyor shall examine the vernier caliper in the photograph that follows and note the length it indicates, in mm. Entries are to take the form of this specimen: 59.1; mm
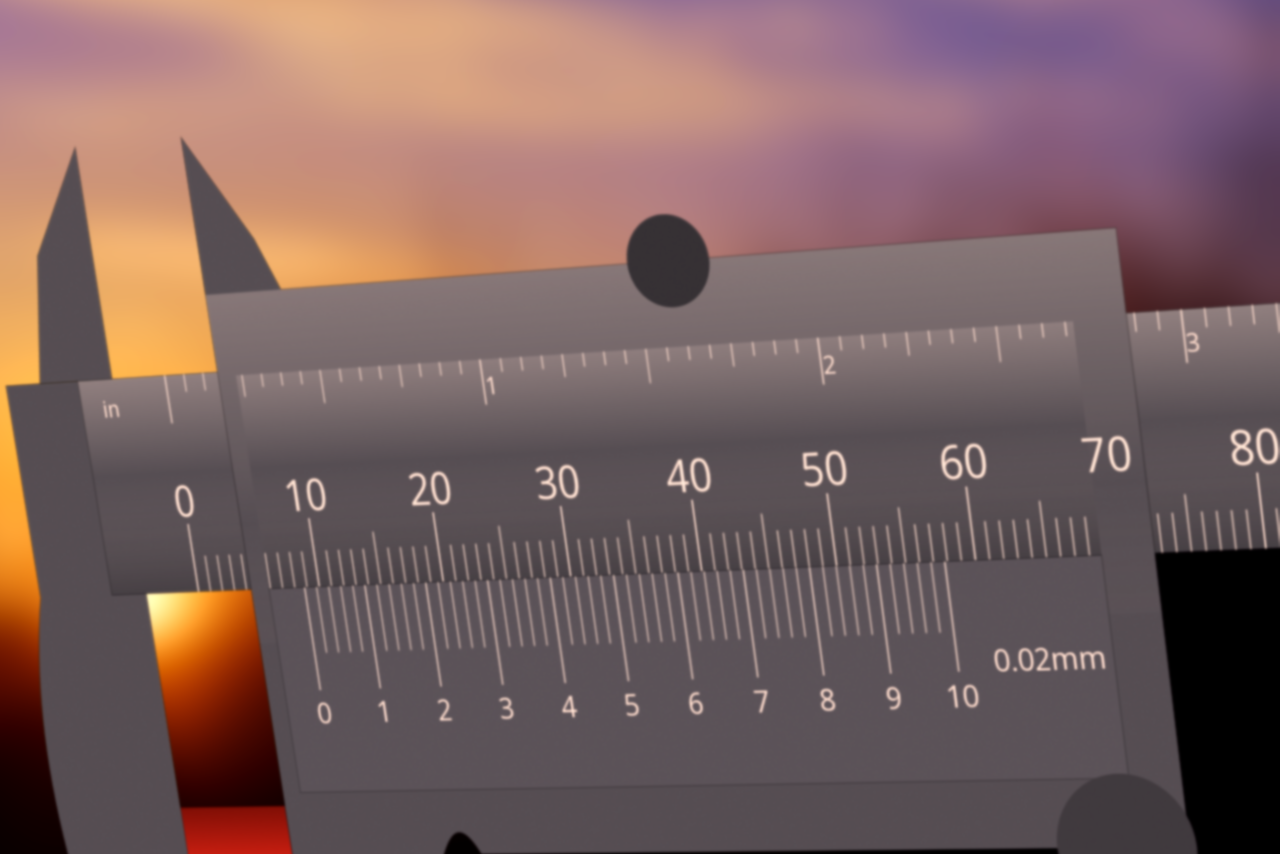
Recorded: 8.8; mm
